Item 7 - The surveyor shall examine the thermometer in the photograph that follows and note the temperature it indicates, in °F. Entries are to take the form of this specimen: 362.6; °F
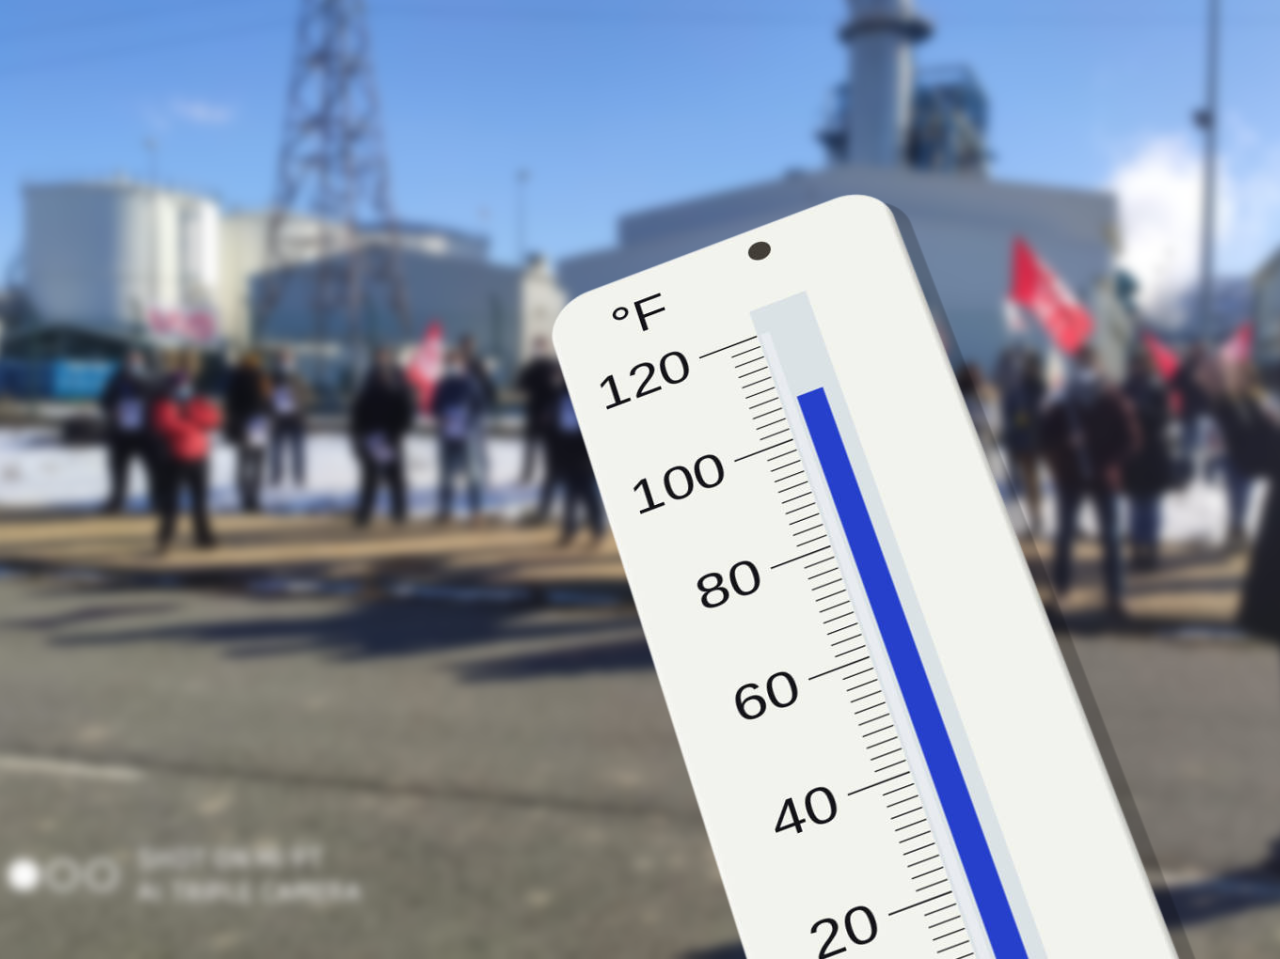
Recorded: 107; °F
